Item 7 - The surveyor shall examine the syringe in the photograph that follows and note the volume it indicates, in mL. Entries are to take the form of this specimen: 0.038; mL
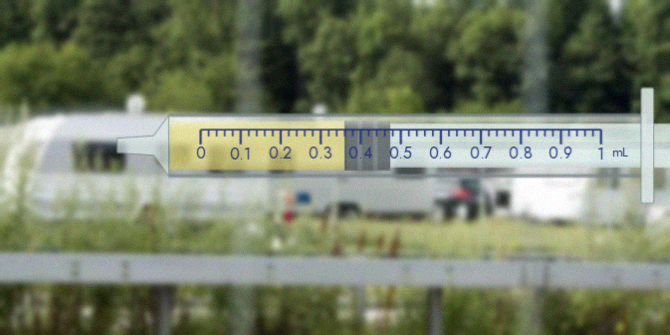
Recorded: 0.36; mL
